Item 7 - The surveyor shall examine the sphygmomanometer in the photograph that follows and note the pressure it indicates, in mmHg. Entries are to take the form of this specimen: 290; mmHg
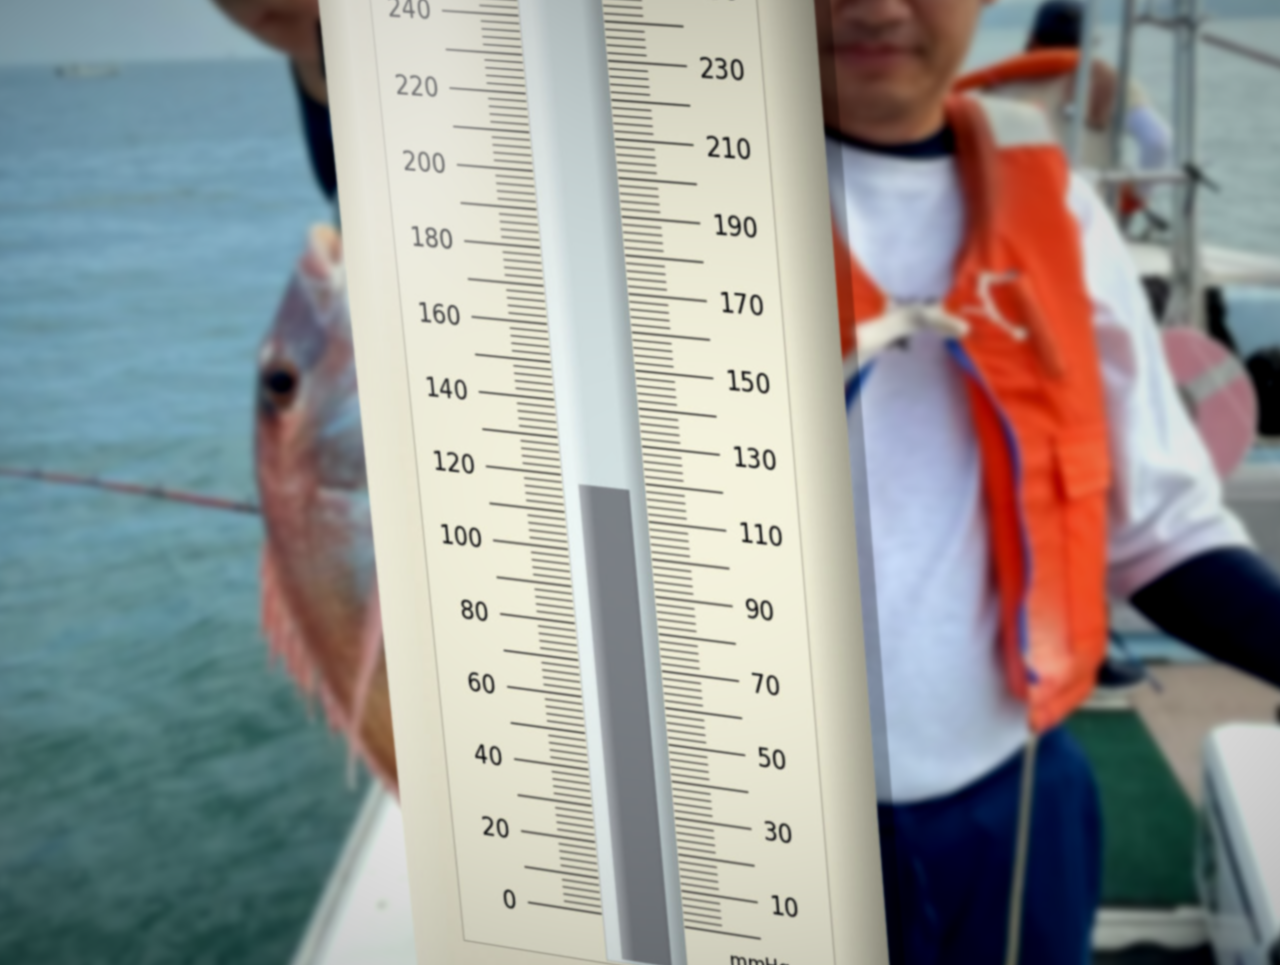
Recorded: 118; mmHg
